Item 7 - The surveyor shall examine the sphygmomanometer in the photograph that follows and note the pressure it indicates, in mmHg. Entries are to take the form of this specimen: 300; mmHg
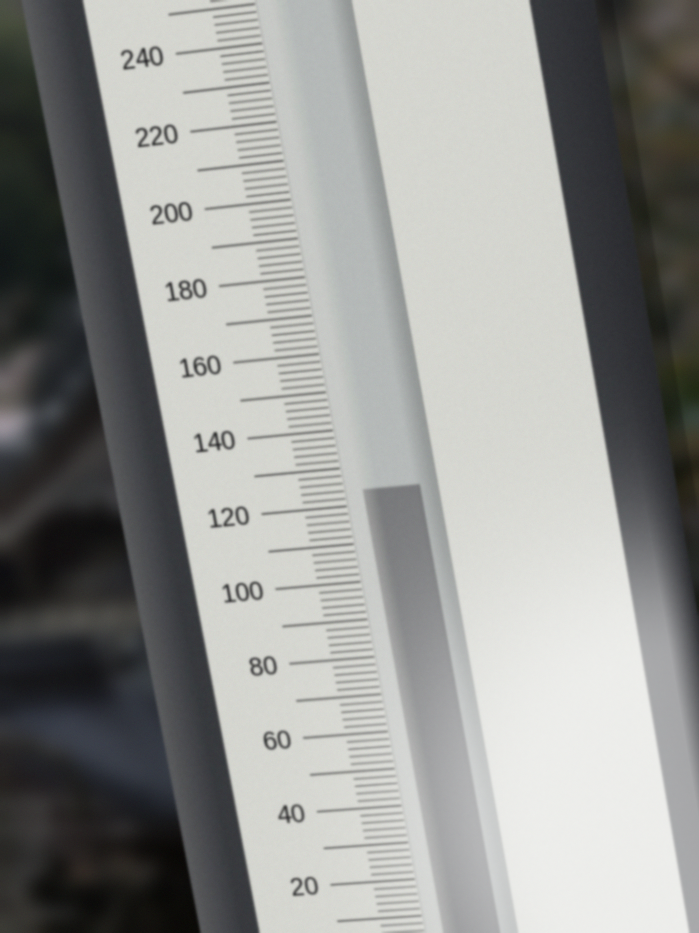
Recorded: 124; mmHg
